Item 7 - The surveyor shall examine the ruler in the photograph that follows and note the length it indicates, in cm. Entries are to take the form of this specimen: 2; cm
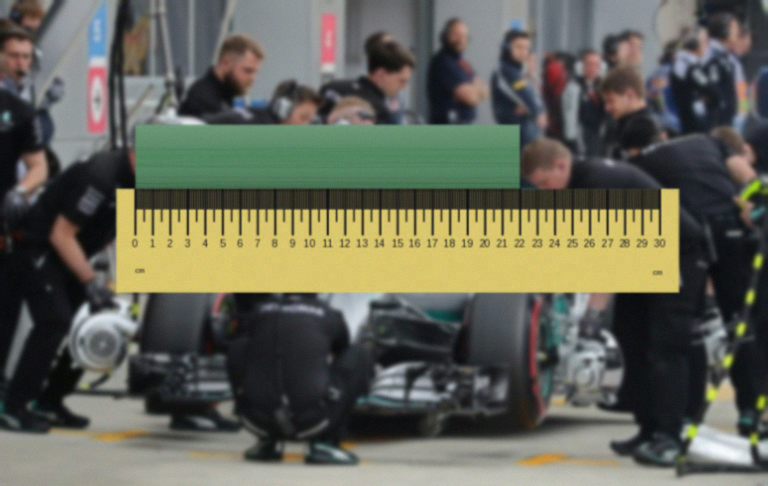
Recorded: 22; cm
